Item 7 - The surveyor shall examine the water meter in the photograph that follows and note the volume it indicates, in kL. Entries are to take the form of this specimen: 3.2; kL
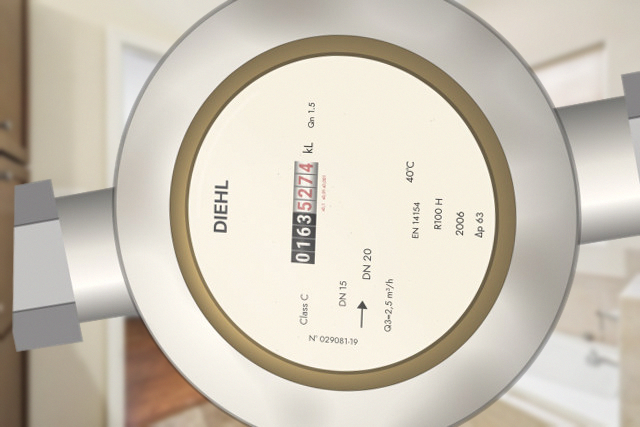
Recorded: 163.5274; kL
